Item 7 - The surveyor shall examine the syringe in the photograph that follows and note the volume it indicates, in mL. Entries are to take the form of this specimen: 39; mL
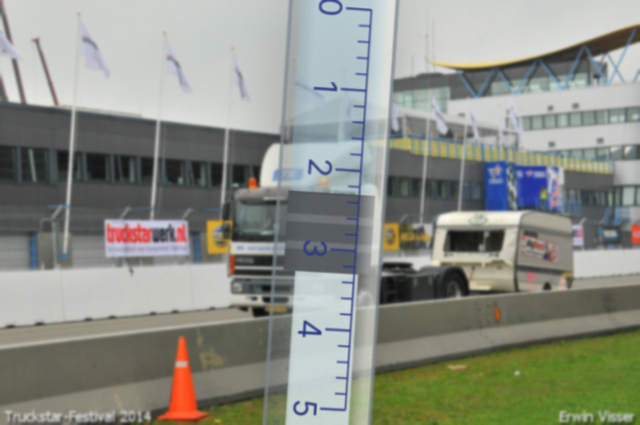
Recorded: 2.3; mL
